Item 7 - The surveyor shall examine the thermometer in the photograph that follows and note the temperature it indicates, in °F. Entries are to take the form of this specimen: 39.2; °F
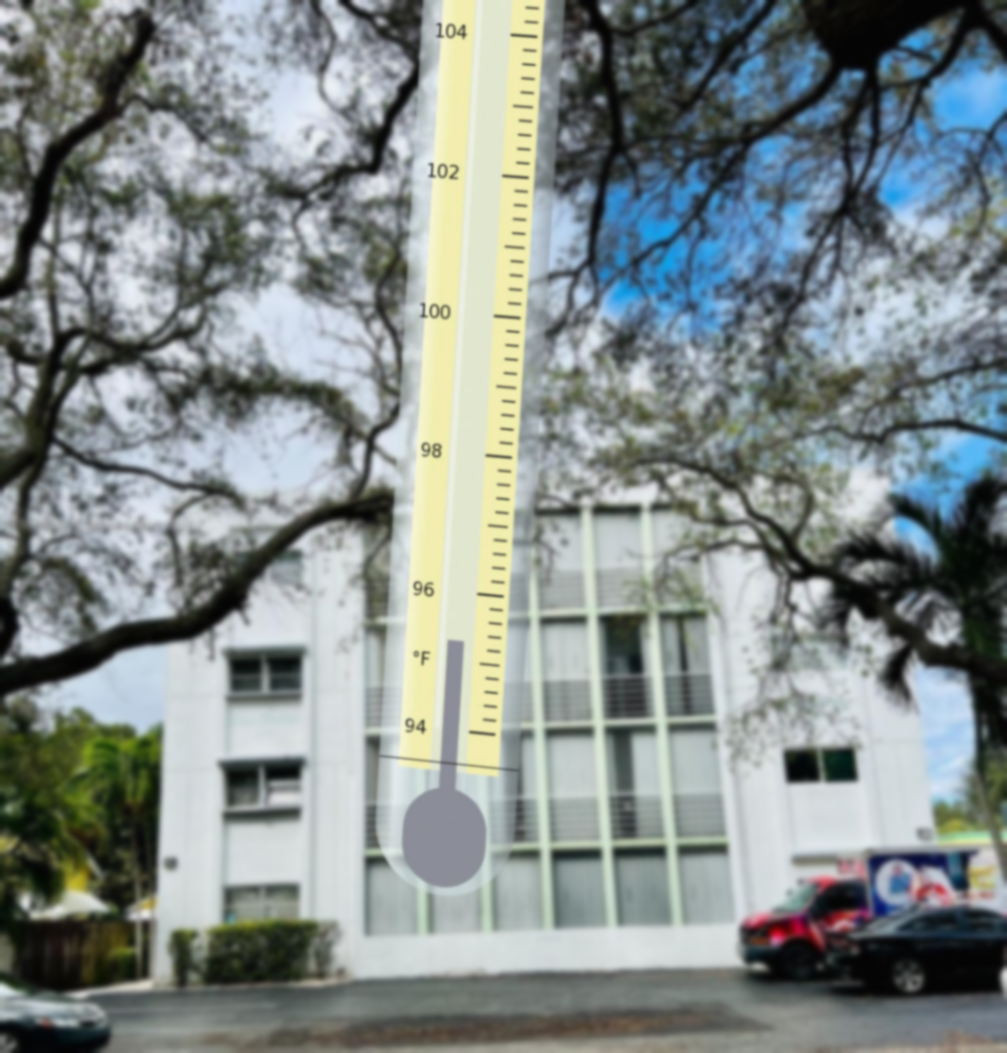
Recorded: 95.3; °F
